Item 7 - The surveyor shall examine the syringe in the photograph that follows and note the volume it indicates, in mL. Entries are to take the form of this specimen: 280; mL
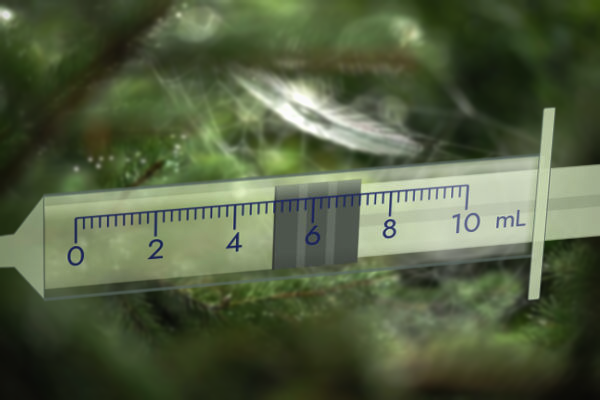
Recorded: 5; mL
